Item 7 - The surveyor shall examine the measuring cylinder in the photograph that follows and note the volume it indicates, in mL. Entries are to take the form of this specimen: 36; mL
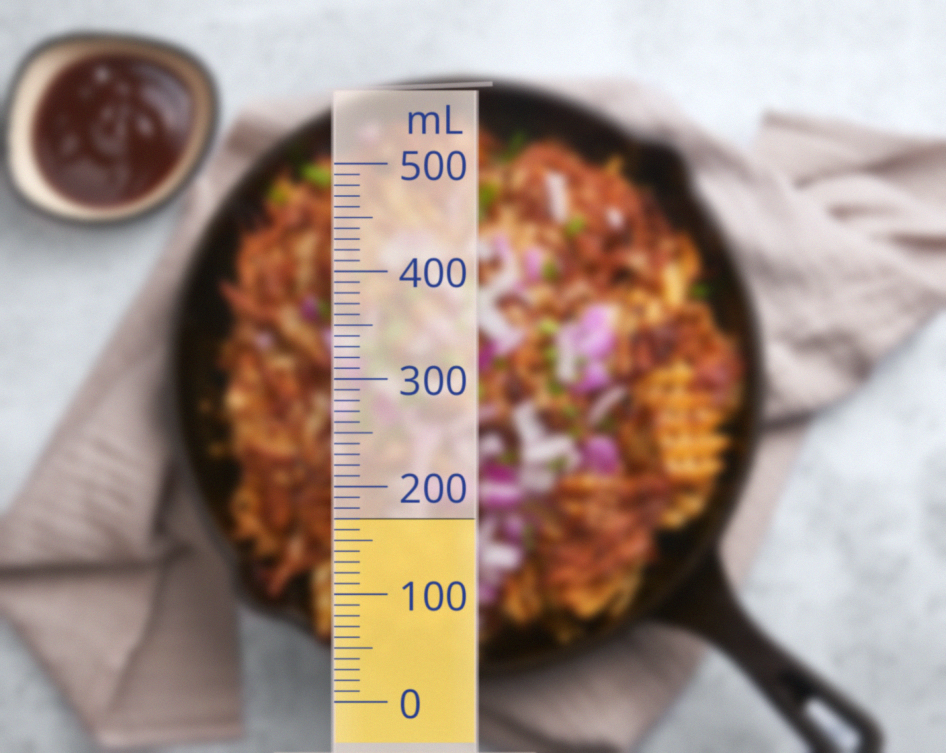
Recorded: 170; mL
